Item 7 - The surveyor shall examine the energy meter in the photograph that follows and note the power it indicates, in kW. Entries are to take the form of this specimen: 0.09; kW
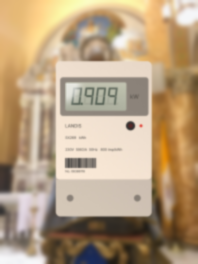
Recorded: 0.909; kW
